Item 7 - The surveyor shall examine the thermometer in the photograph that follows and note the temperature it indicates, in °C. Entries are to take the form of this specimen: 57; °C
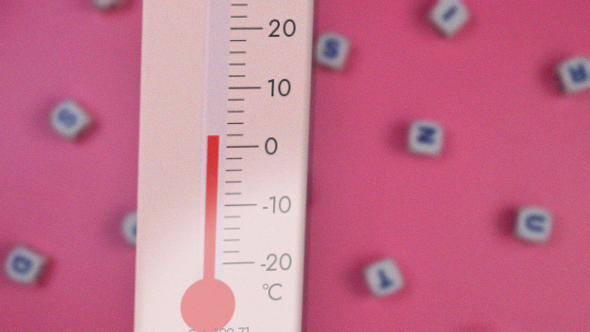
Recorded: 2; °C
